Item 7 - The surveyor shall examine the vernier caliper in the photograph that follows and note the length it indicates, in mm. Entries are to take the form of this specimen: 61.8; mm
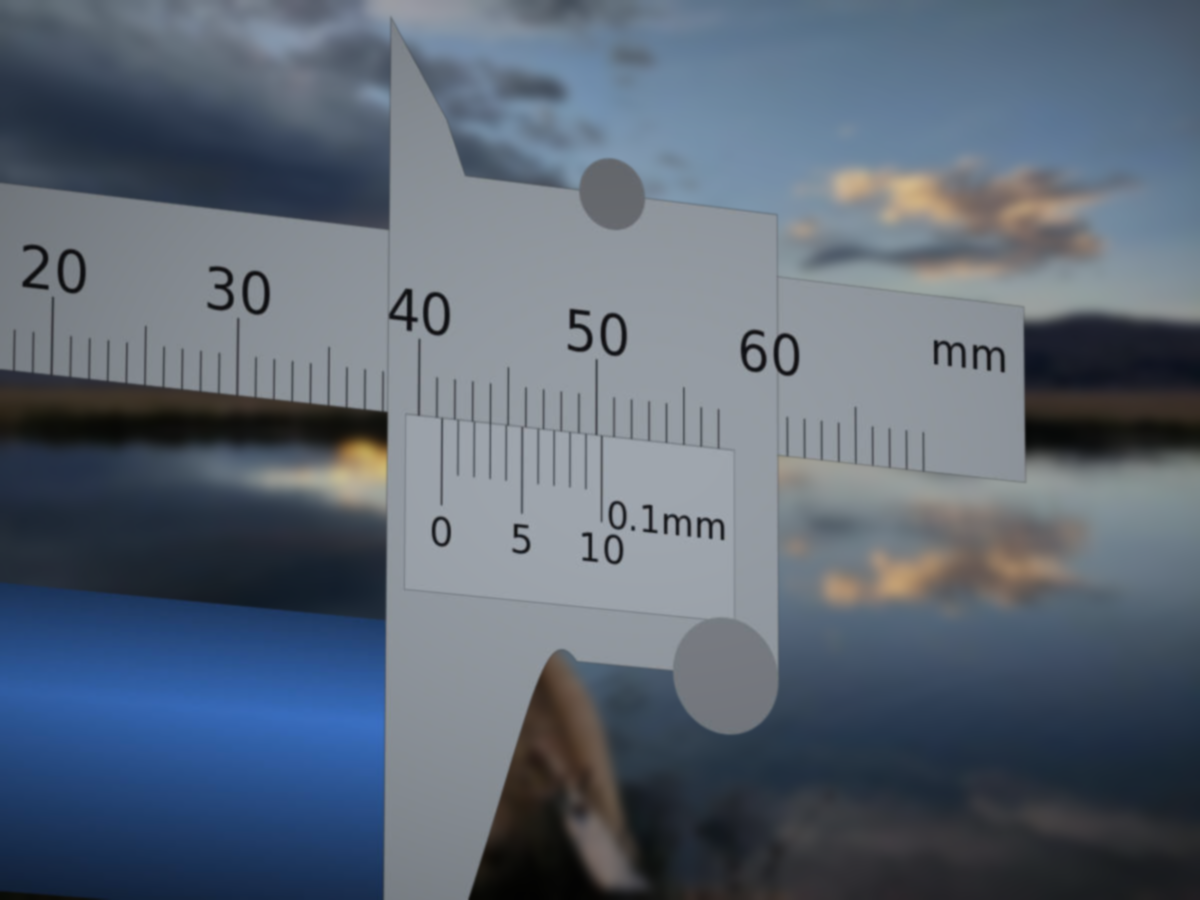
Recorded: 41.3; mm
